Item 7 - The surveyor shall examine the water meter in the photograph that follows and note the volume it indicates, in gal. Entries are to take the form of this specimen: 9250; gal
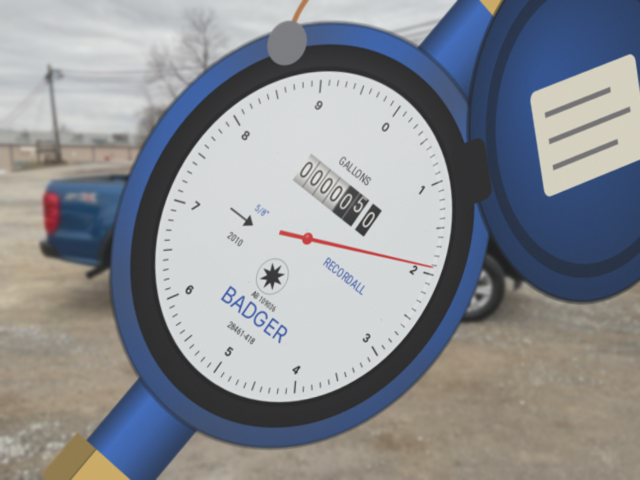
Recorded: 51.9; gal
